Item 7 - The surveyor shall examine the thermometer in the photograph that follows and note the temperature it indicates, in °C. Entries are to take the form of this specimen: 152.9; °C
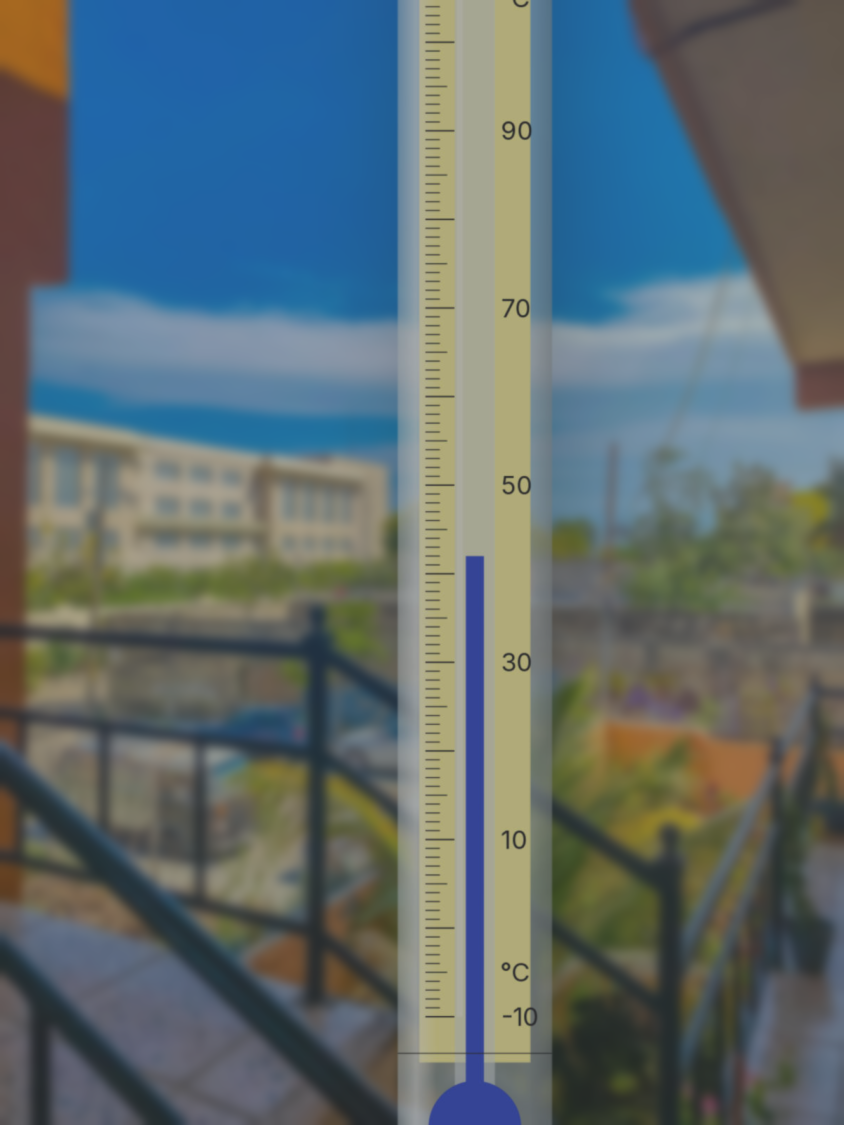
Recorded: 42; °C
